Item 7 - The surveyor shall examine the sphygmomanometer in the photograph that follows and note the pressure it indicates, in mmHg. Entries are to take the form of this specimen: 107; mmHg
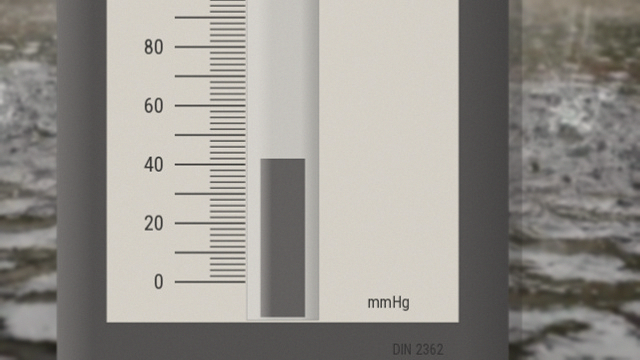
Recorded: 42; mmHg
